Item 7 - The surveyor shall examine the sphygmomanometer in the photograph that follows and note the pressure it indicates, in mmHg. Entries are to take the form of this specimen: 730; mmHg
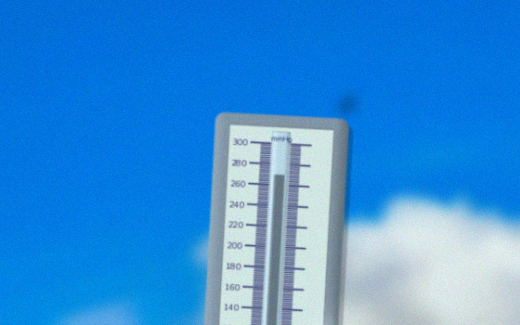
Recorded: 270; mmHg
